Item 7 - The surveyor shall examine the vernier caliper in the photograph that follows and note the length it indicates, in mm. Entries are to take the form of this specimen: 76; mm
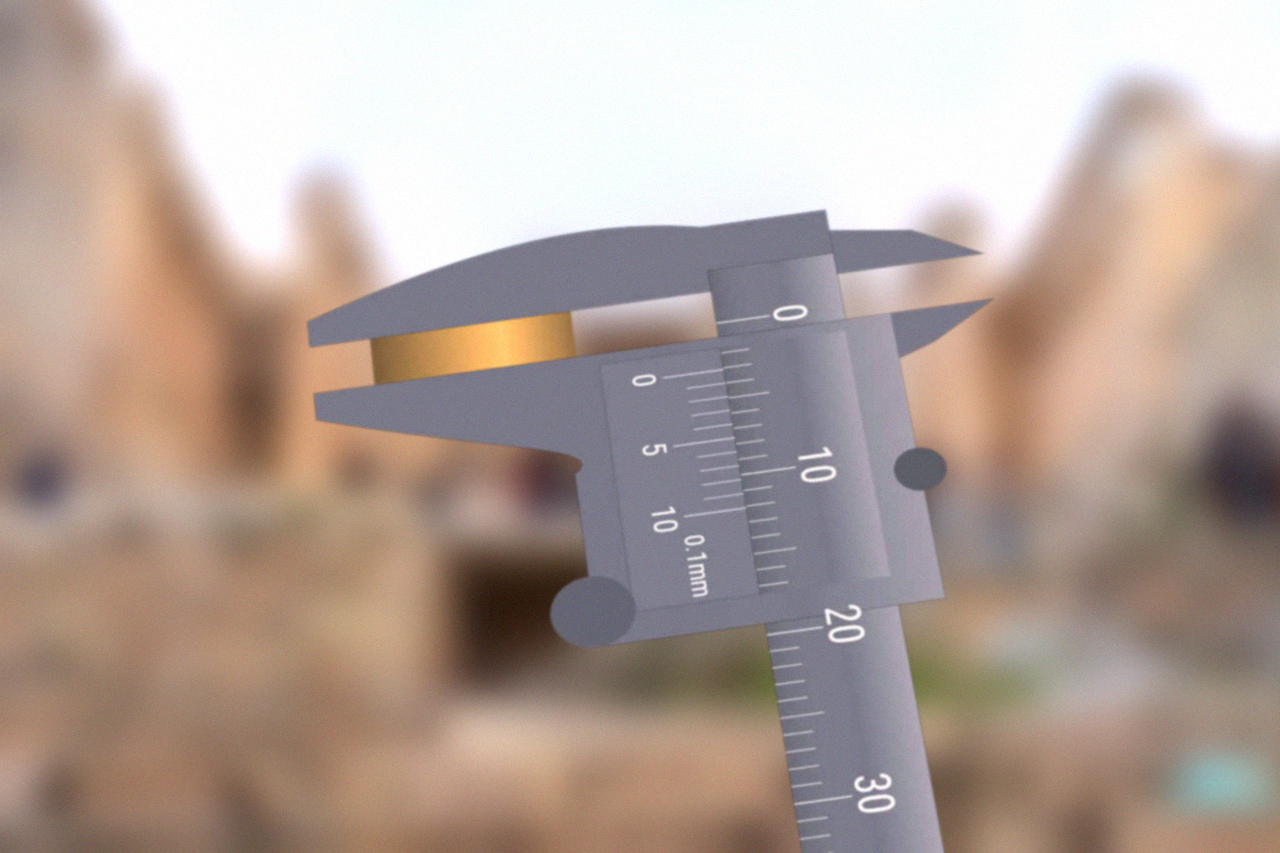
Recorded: 3.1; mm
